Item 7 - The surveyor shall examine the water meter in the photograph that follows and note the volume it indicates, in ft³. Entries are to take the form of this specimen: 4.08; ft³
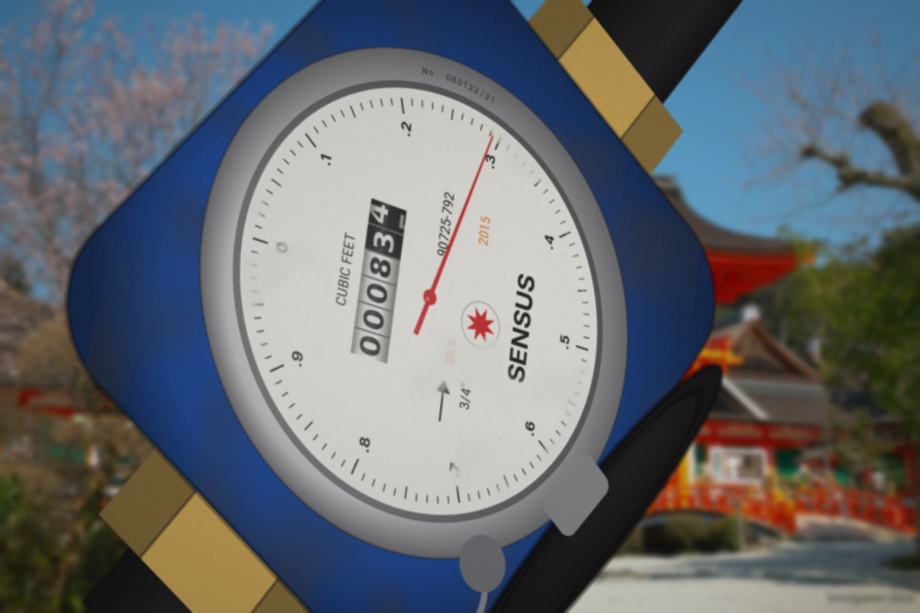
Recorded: 834.29; ft³
